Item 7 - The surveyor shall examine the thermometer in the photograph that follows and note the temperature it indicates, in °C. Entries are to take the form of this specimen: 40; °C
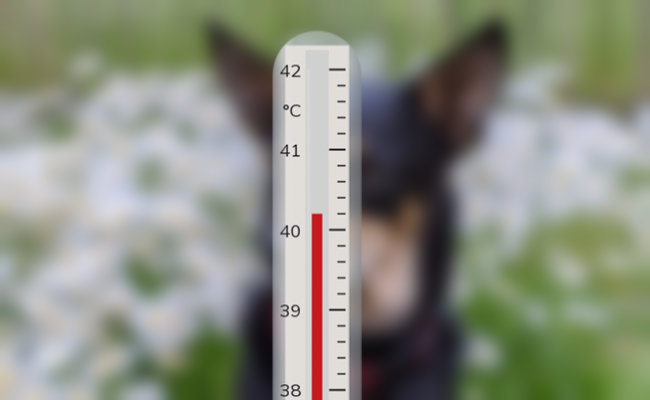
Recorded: 40.2; °C
